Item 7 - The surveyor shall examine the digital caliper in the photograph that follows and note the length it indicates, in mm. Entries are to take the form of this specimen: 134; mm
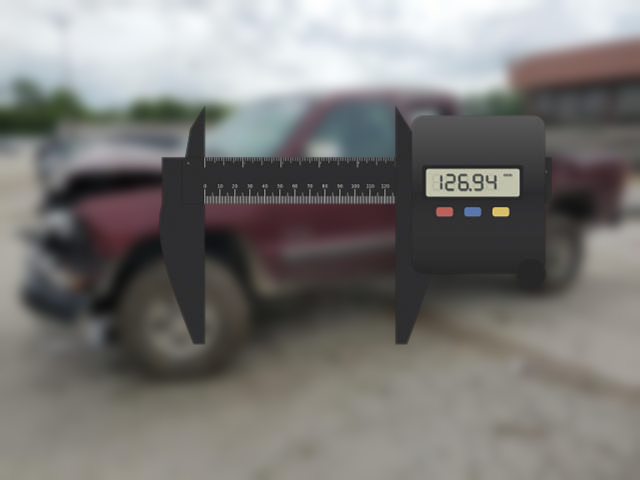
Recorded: 126.94; mm
